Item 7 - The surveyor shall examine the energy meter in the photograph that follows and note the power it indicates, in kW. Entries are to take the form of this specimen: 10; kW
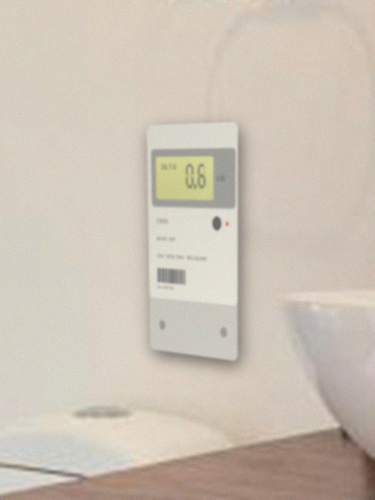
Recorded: 0.6; kW
